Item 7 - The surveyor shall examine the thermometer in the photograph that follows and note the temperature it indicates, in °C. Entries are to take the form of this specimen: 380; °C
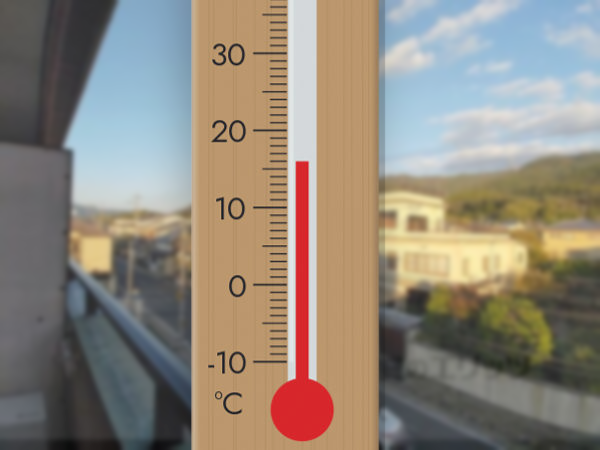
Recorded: 16; °C
